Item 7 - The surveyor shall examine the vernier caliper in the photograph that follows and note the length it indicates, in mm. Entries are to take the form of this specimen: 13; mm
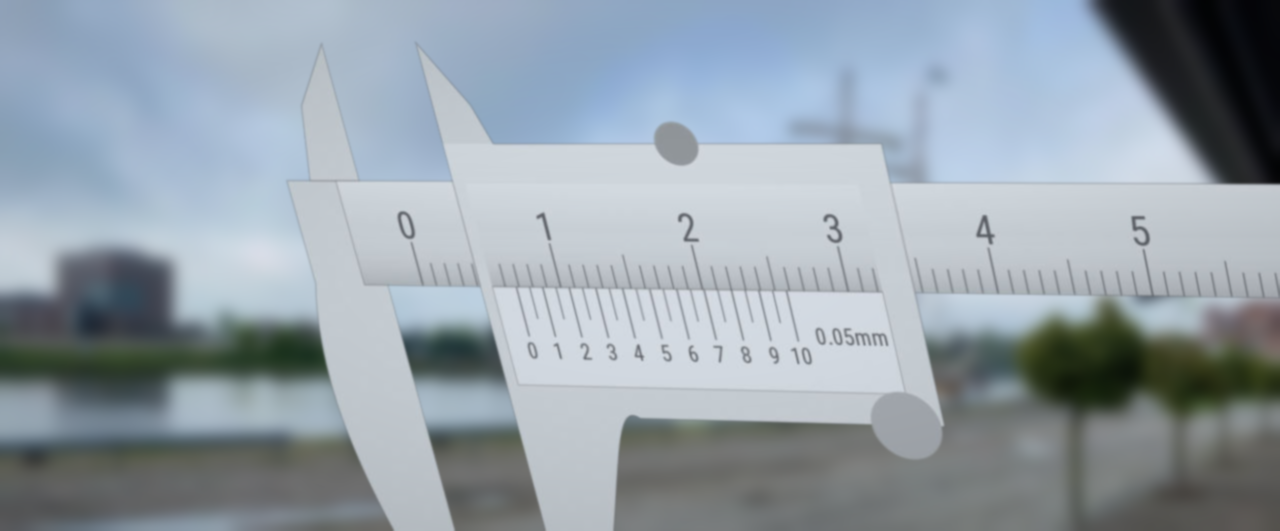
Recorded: 6.8; mm
